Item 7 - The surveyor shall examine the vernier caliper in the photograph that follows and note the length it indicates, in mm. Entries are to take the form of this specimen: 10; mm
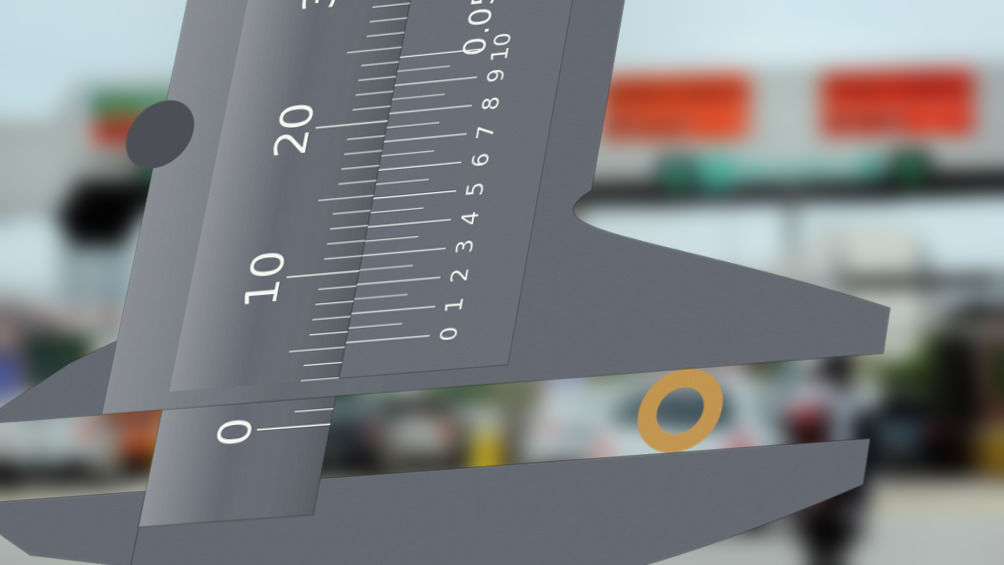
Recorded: 5.3; mm
